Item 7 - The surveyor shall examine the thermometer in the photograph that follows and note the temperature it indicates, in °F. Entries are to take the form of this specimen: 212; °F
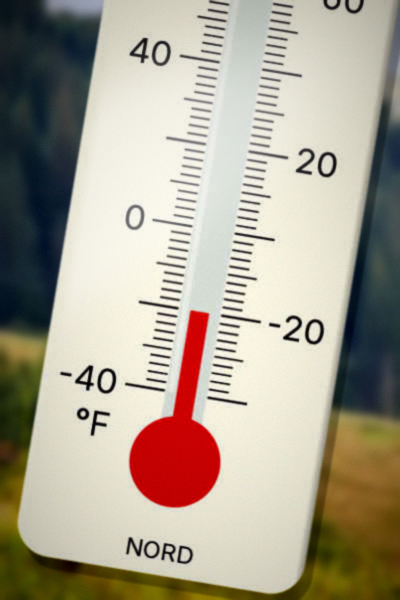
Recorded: -20; °F
